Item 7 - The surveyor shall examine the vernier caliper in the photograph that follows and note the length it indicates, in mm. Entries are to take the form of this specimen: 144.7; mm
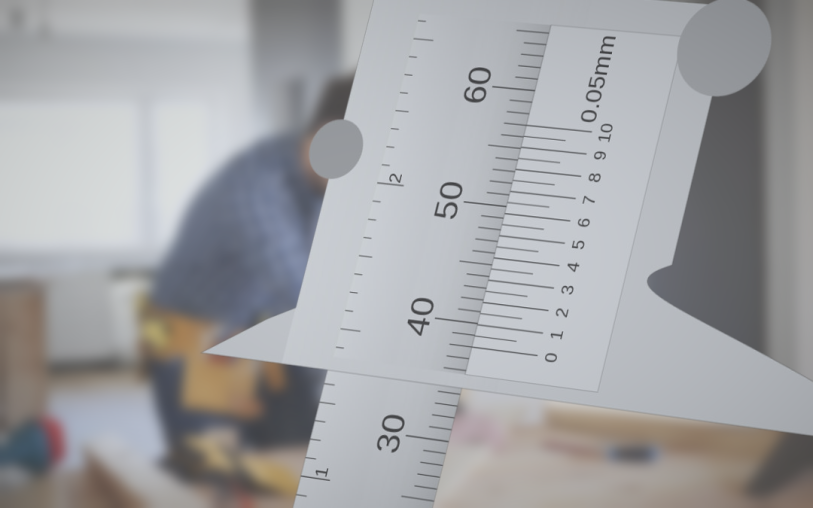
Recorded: 38.0; mm
